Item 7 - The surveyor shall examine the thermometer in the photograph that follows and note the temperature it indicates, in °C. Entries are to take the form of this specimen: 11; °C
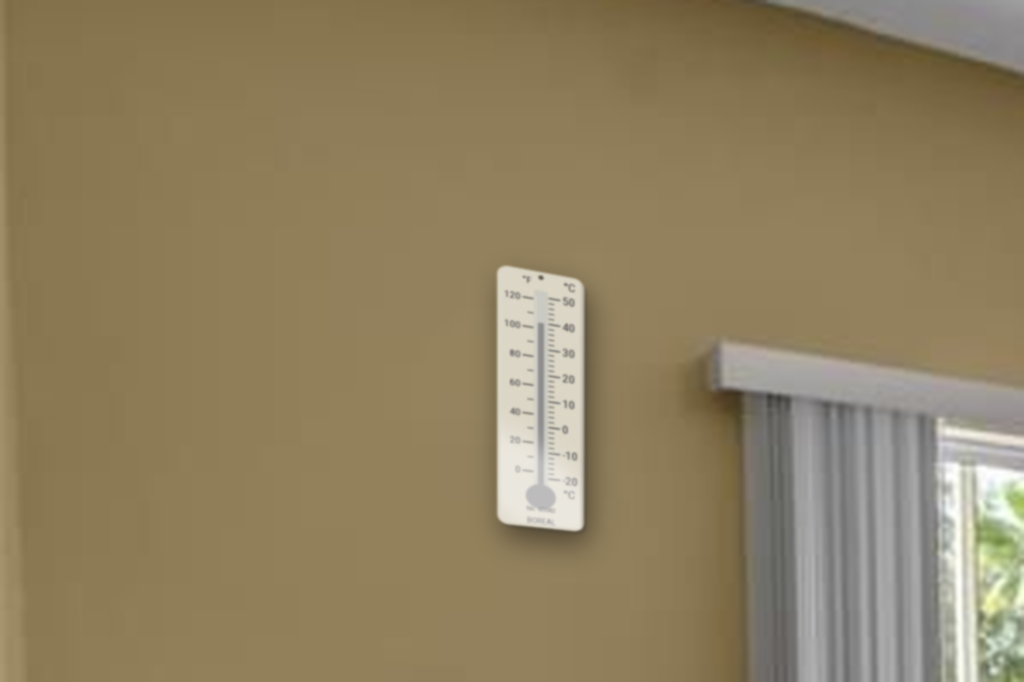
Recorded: 40; °C
